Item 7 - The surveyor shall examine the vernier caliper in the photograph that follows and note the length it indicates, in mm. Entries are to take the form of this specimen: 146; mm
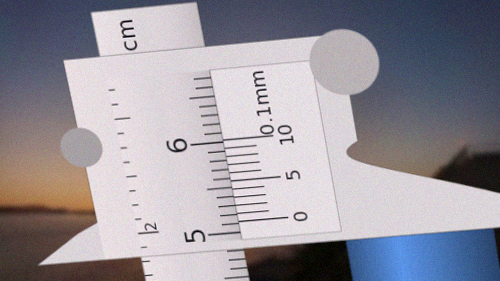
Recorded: 51.2; mm
